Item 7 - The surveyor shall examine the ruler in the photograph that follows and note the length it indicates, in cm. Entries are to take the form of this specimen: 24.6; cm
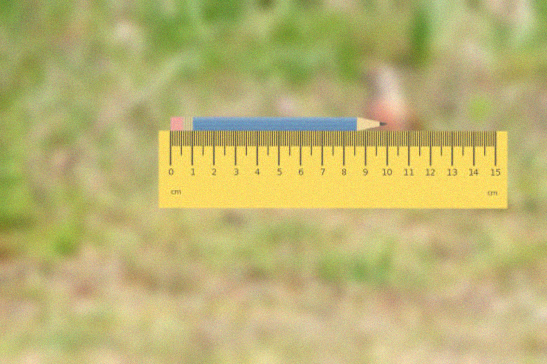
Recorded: 10; cm
